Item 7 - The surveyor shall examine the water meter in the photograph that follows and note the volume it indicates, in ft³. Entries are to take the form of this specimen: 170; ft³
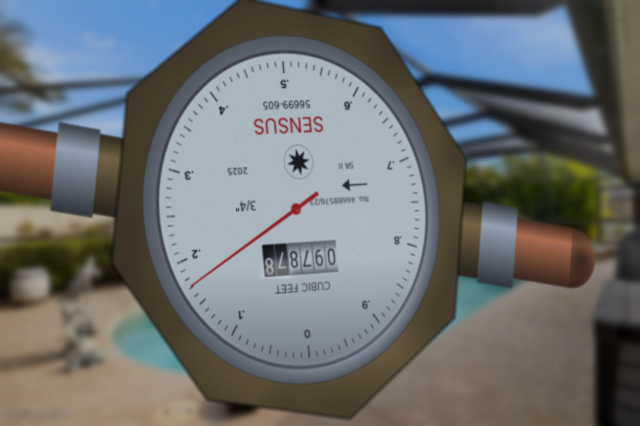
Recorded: 97878.17; ft³
